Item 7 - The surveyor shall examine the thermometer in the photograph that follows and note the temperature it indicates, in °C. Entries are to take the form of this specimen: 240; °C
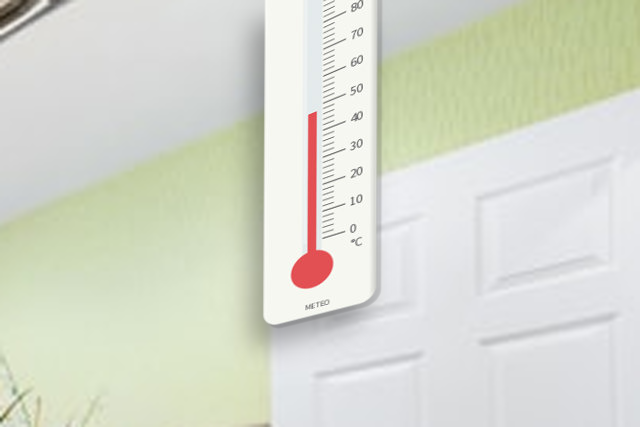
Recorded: 48; °C
